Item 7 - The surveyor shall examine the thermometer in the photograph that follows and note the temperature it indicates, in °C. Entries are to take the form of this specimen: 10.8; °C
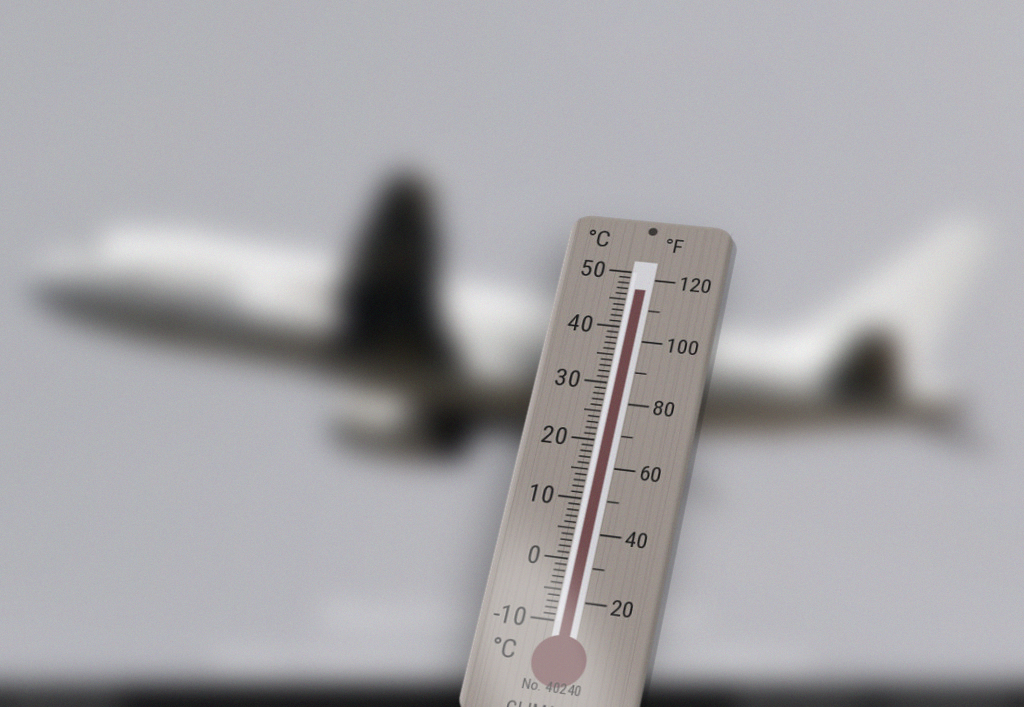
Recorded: 47; °C
